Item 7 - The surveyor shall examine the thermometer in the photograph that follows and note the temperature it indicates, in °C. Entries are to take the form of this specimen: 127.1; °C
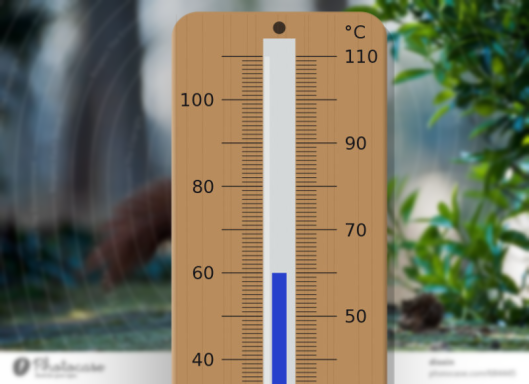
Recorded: 60; °C
